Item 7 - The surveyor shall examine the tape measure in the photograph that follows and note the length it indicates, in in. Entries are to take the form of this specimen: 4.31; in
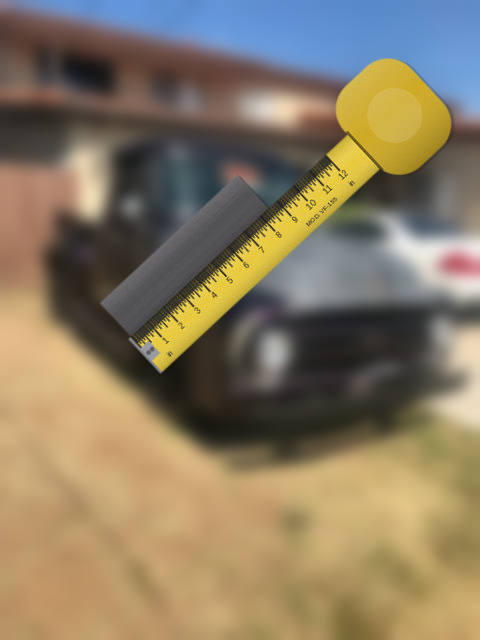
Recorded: 8.5; in
